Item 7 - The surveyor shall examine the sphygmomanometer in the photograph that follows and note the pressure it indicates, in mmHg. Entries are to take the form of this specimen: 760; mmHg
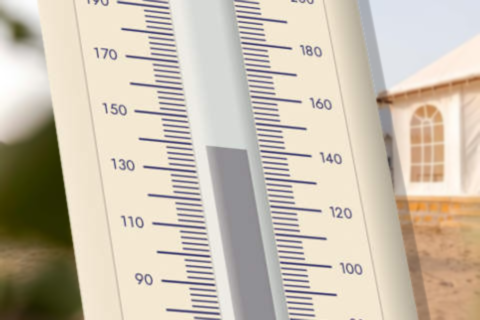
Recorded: 140; mmHg
